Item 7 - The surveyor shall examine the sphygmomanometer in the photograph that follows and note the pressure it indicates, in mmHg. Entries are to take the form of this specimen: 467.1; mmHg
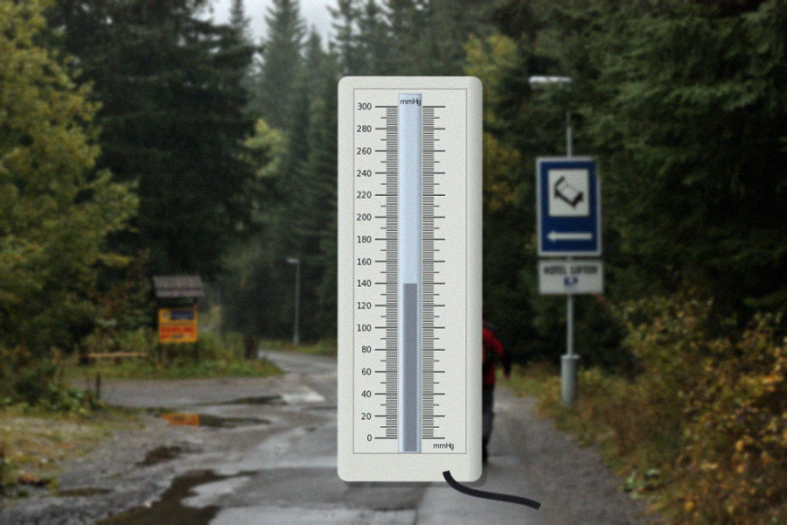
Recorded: 140; mmHg
